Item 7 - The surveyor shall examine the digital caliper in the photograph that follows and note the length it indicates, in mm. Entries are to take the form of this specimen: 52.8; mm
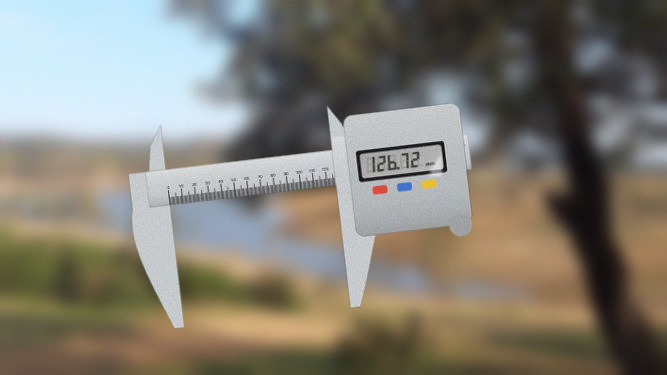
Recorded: 126.72; mm
